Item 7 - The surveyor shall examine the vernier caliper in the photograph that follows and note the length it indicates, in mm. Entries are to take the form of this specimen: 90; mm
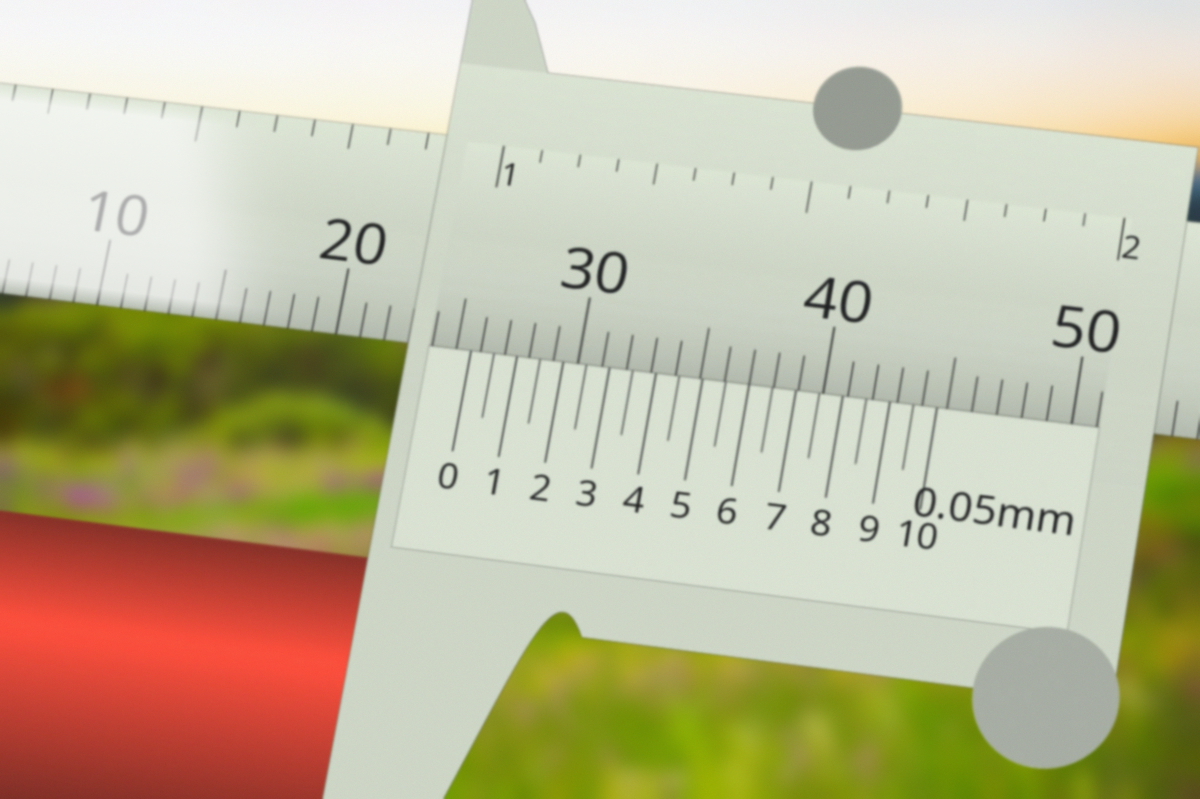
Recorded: 25.6; mm
